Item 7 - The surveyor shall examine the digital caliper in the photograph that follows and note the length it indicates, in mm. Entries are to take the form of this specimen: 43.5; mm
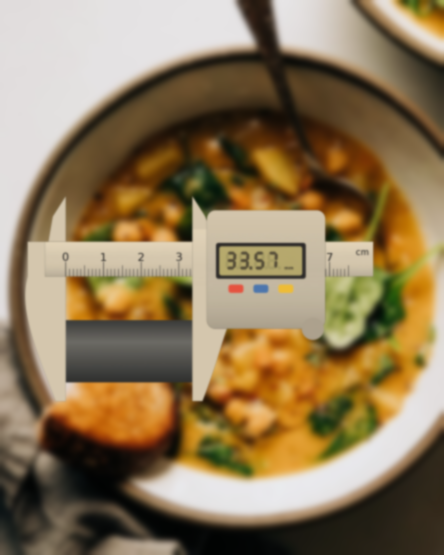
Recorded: 33.57; mm
